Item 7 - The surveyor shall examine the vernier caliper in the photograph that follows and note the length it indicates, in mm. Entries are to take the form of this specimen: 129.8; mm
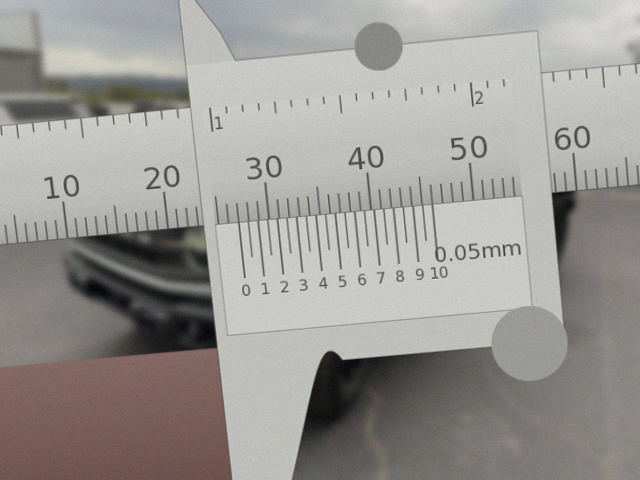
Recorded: 27.0; mm
